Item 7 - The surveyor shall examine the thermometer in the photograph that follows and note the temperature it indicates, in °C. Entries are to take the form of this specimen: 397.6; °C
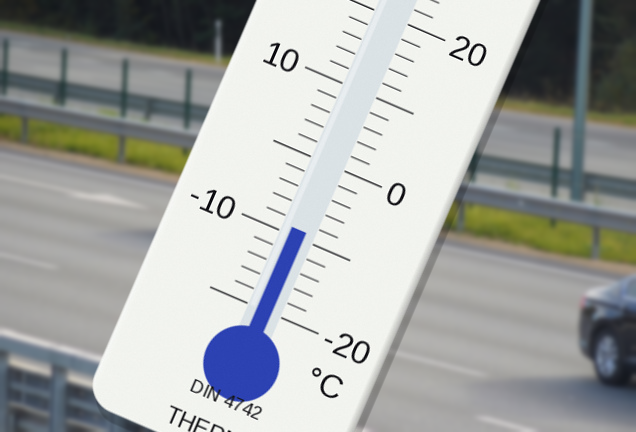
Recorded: -9; °C
